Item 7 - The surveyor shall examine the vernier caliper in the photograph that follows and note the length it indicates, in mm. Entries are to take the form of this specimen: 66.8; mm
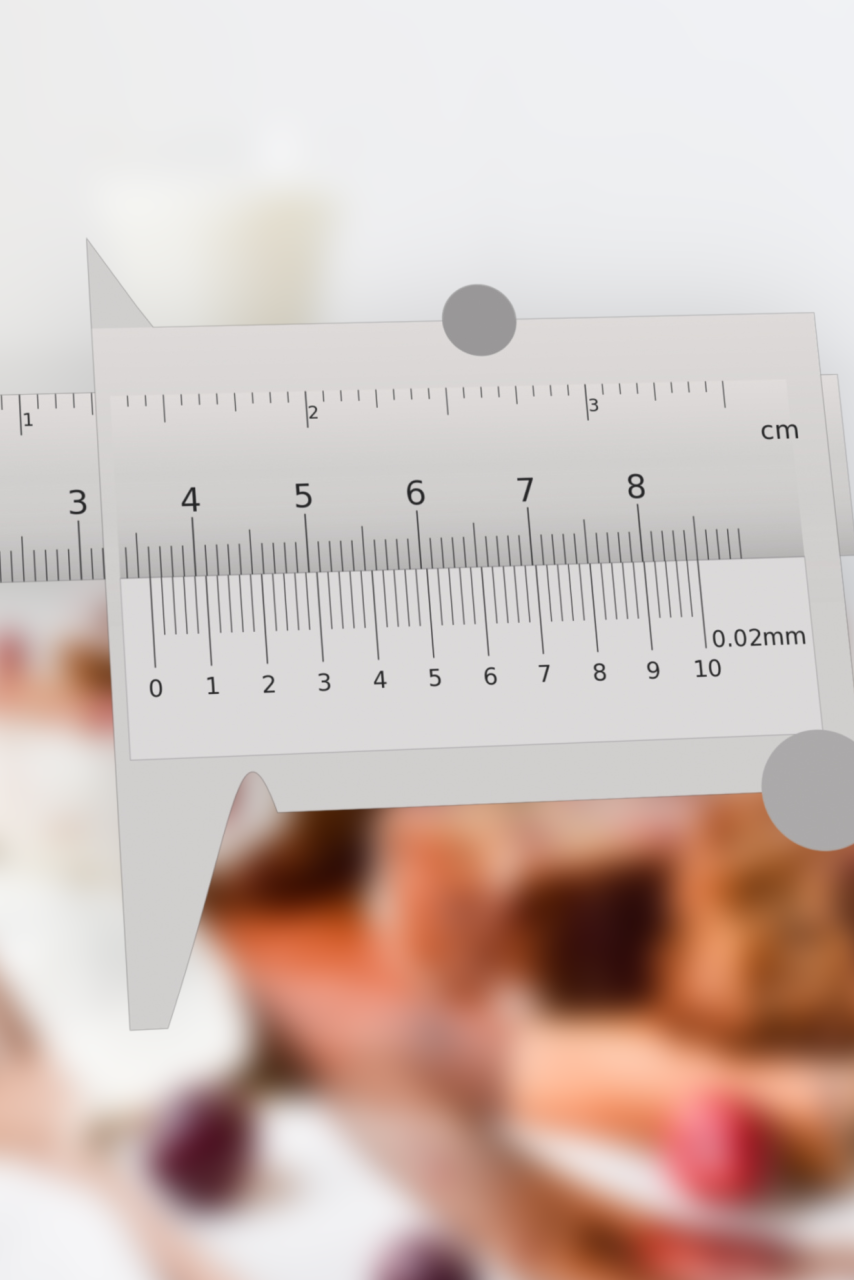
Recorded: 36.0; mm
